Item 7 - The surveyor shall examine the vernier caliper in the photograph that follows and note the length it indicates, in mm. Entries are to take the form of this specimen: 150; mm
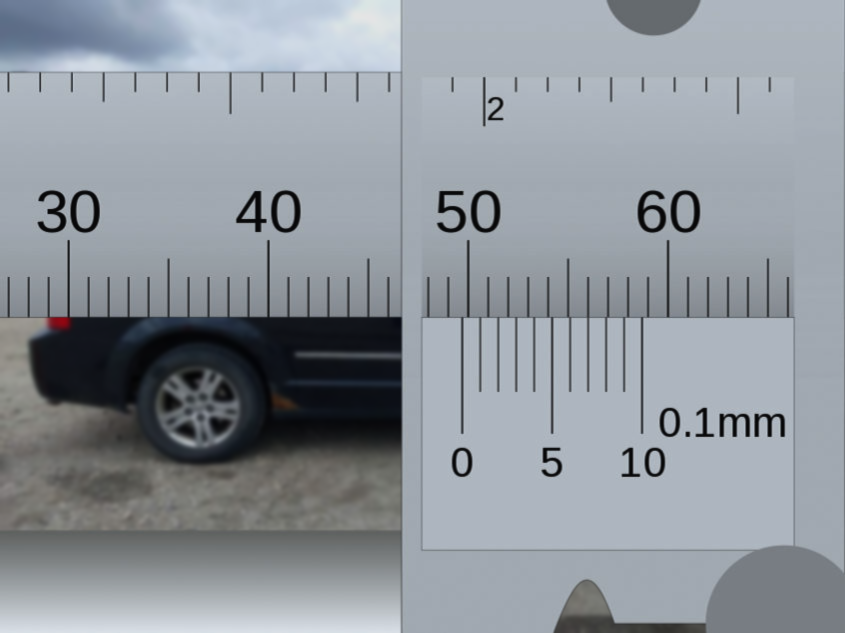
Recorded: 49.7; mm
